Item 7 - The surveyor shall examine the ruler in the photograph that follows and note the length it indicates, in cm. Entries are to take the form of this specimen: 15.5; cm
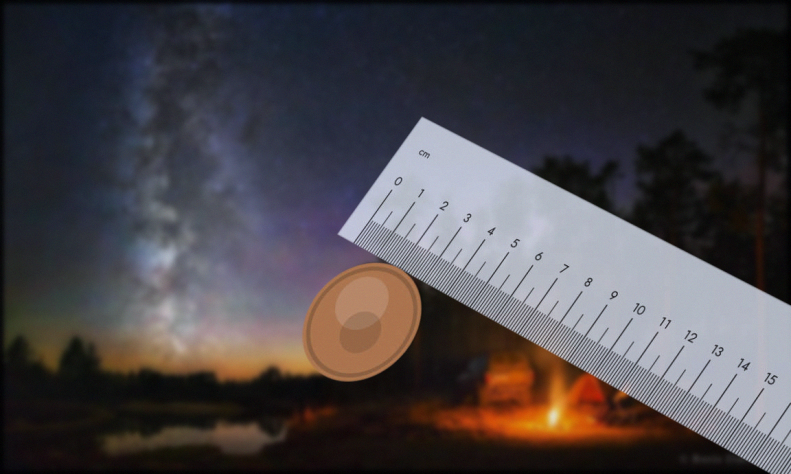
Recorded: 4; cm
